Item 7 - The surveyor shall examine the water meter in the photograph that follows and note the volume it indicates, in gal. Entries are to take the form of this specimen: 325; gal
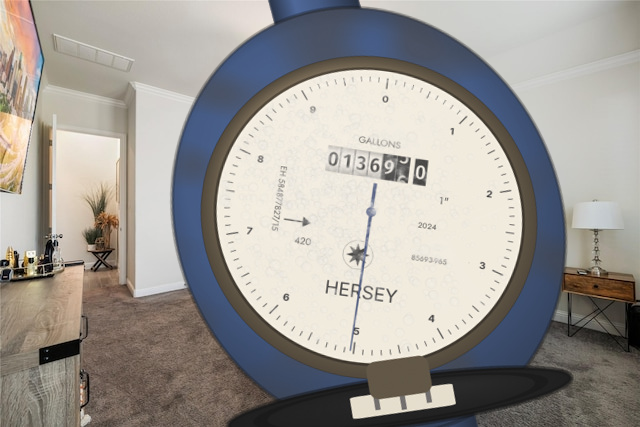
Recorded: 136955.0; gal
